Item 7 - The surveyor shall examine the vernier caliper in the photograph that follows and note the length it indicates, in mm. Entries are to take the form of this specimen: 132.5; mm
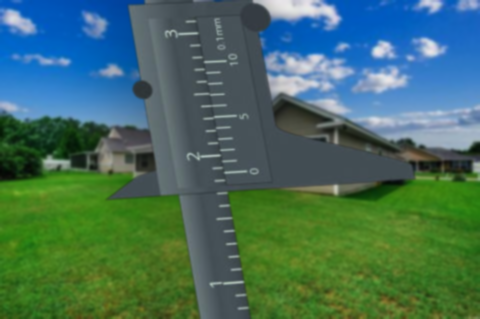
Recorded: 18.6; mm
